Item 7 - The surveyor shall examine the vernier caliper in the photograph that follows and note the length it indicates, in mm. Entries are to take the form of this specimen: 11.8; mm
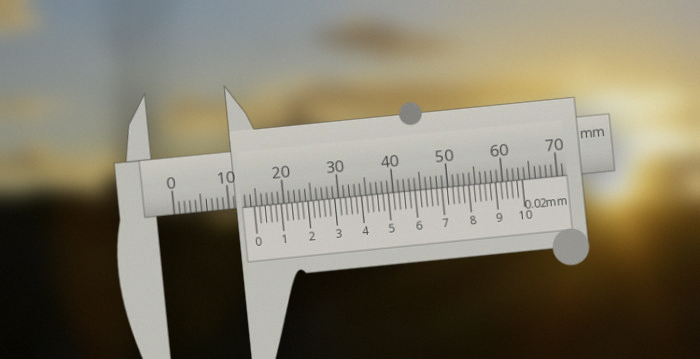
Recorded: 14.6; mm
